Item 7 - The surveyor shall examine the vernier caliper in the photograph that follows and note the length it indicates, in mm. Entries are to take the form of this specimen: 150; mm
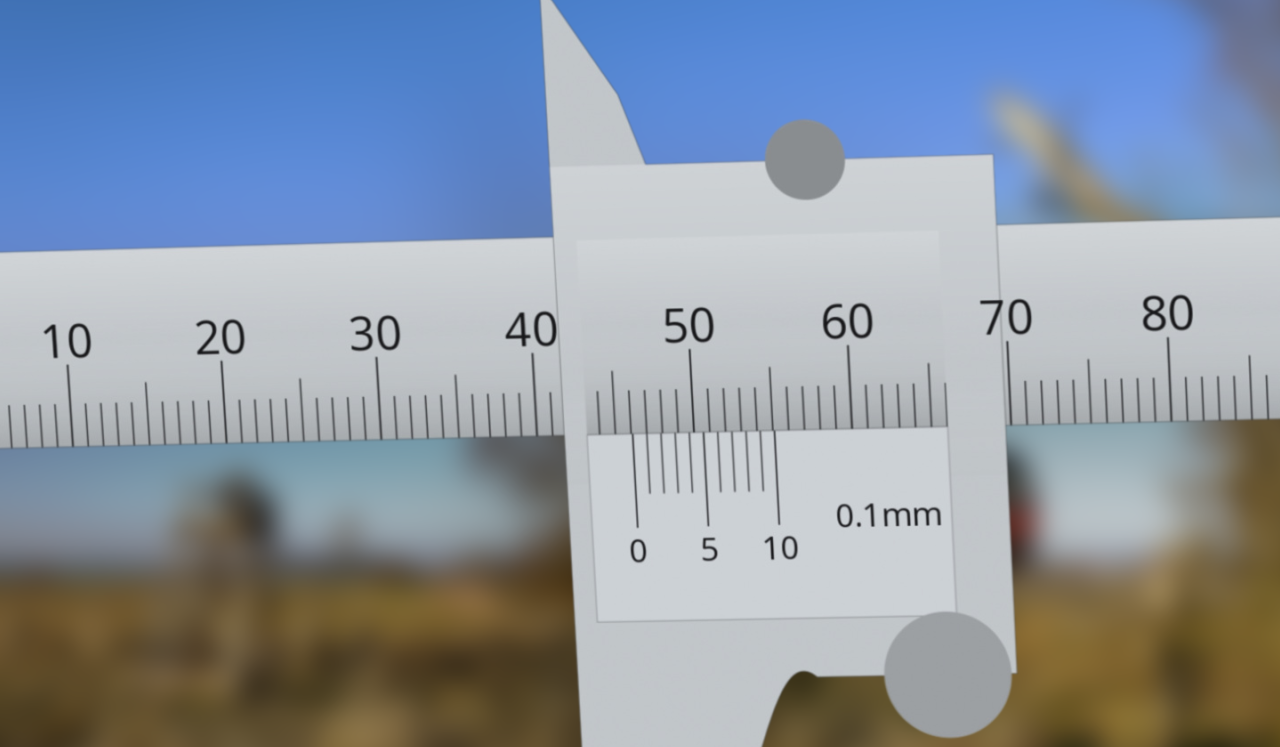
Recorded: 46.1; mm
